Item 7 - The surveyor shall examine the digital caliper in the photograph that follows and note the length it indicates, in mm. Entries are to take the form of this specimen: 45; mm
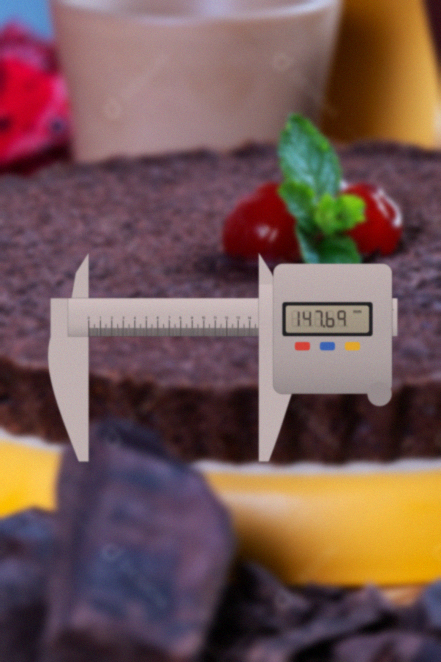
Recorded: 147.69; mm
